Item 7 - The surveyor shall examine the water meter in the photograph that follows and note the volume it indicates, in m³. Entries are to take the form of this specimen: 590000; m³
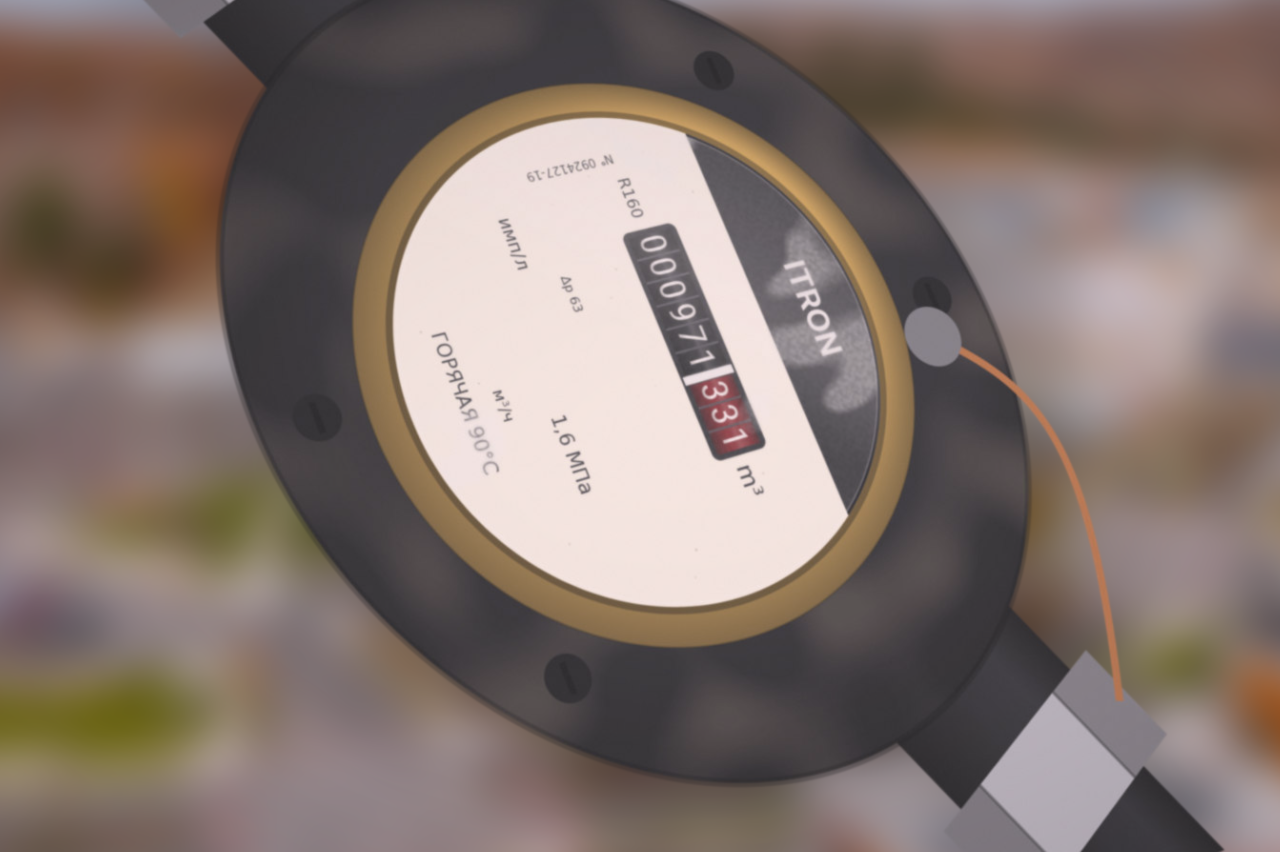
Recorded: 971.331; m³
